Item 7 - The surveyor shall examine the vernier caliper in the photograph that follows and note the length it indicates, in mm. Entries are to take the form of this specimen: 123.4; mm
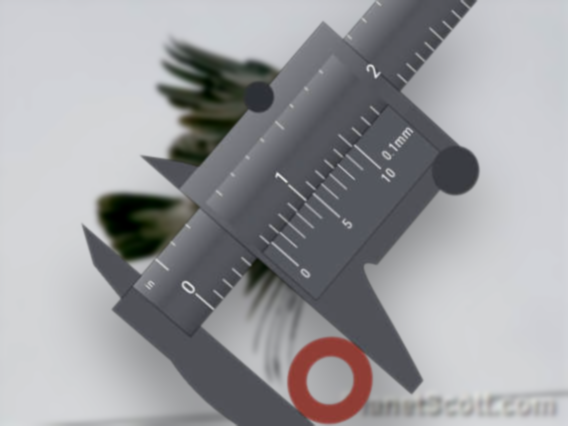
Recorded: 6.2; mm
